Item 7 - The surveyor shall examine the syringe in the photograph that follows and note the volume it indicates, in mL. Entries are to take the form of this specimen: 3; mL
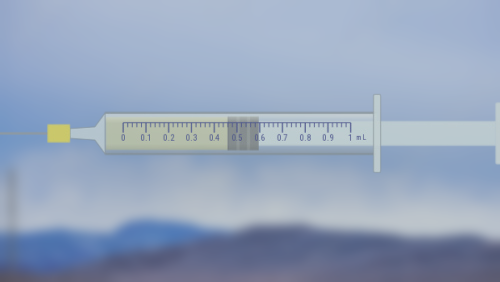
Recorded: 0.46; mL
